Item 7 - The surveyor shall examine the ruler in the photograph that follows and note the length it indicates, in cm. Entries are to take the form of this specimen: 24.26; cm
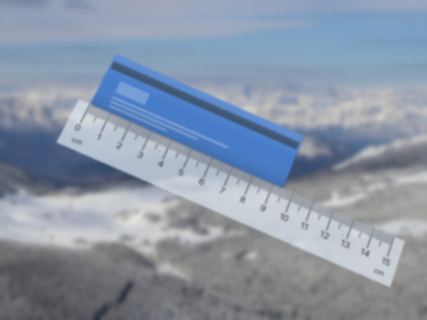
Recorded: 9.5; cm
